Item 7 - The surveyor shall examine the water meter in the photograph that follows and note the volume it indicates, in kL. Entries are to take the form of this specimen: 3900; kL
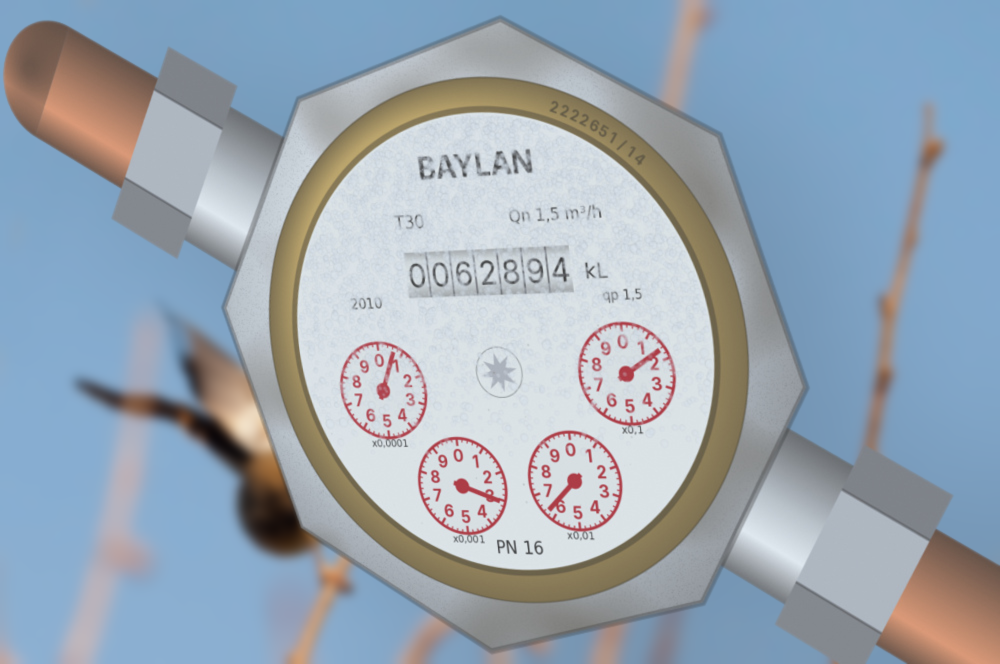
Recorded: 62894.1630; kL
